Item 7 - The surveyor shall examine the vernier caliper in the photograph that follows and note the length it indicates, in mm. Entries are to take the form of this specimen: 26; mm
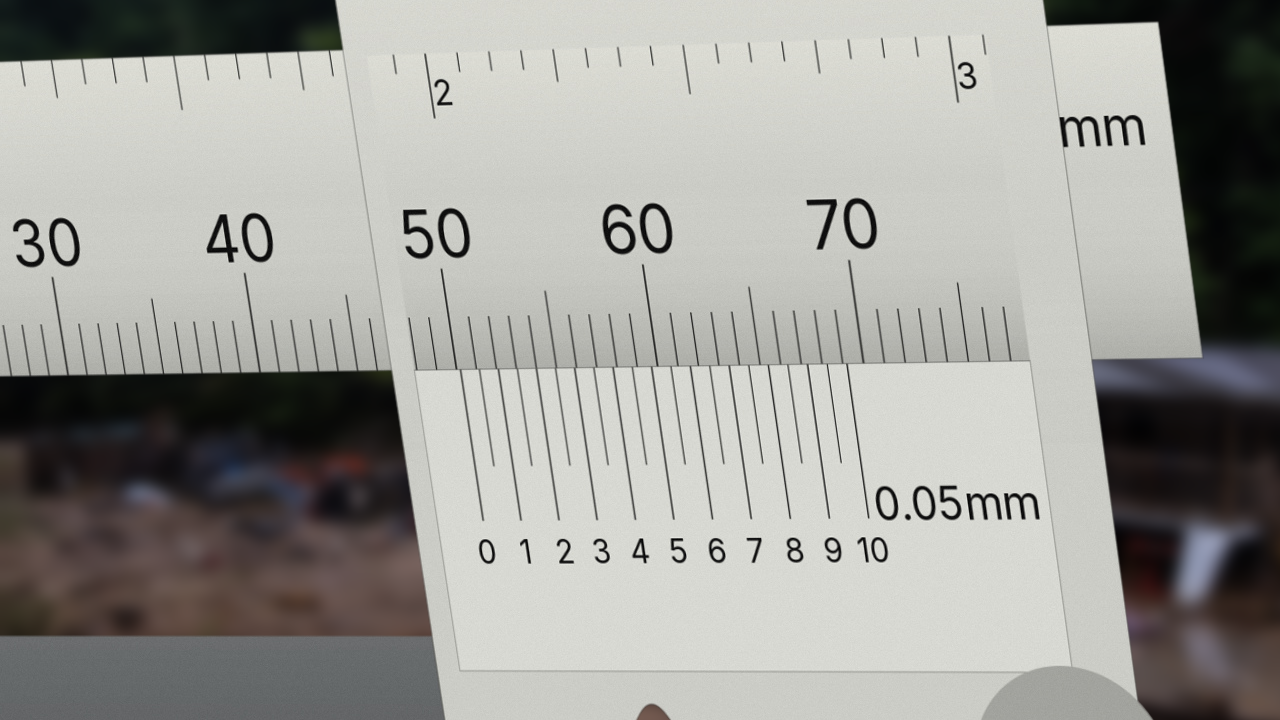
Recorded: 50.2; mm
